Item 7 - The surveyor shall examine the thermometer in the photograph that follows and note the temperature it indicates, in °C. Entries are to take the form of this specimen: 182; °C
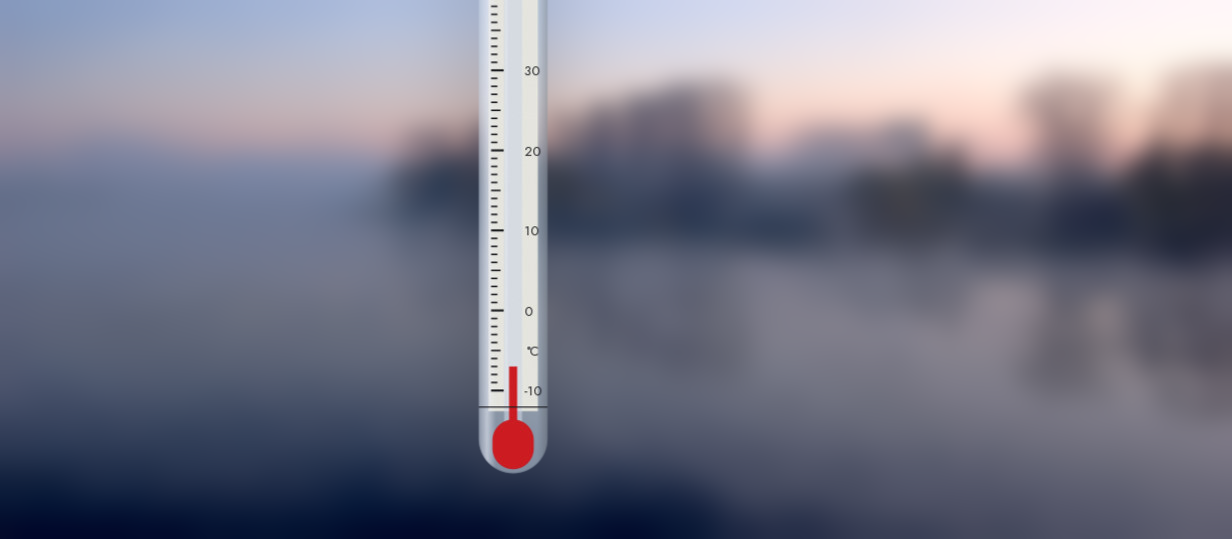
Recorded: -7; °C
